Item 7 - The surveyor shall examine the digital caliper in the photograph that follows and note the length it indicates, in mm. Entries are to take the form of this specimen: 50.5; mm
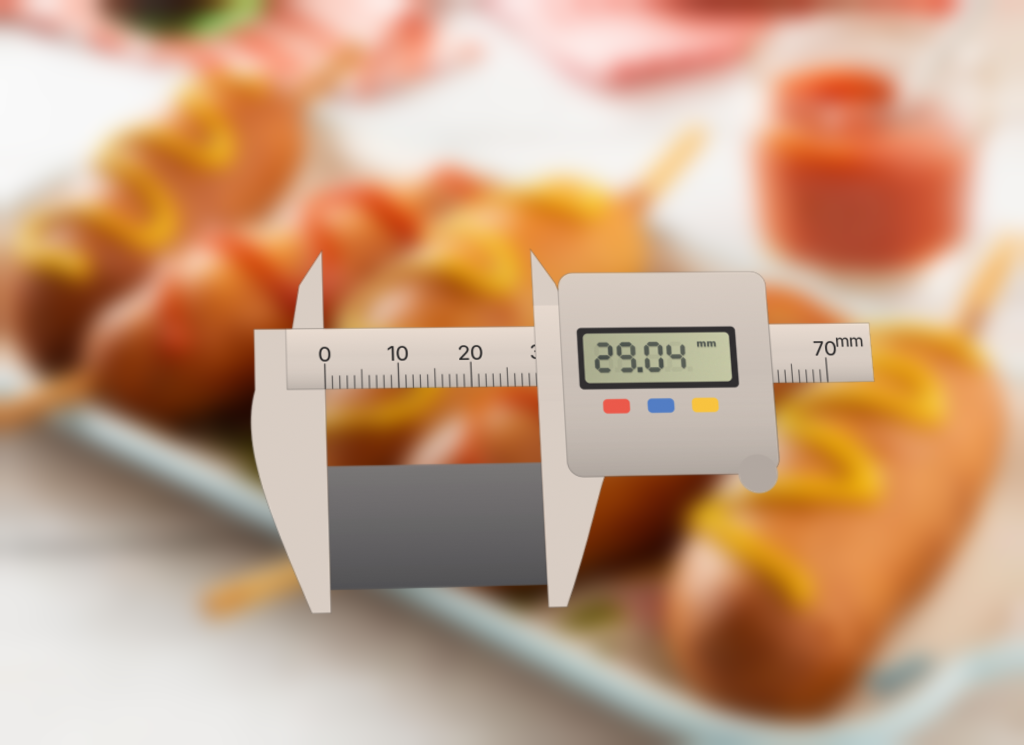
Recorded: 29.04; mm
